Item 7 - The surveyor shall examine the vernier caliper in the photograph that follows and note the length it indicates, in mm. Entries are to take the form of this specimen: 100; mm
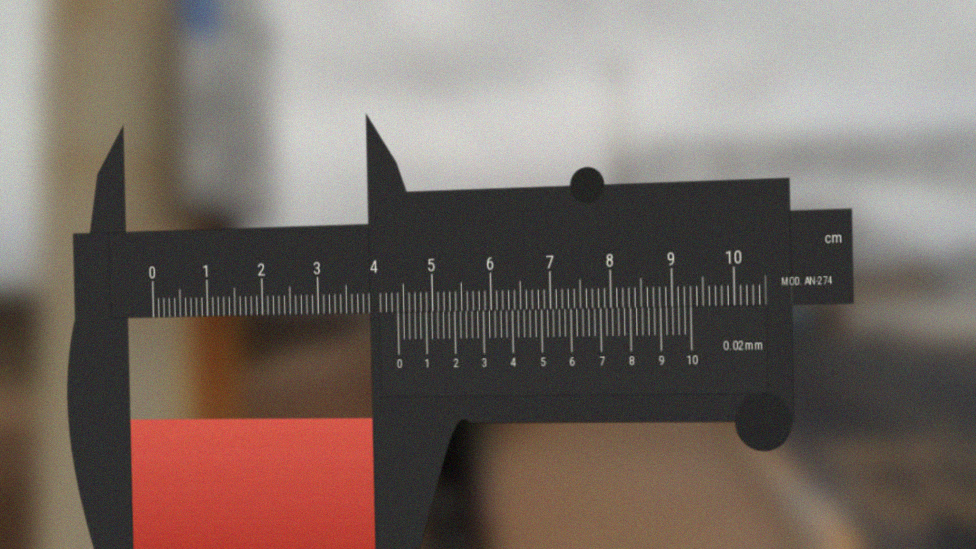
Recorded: 44.0; mm
